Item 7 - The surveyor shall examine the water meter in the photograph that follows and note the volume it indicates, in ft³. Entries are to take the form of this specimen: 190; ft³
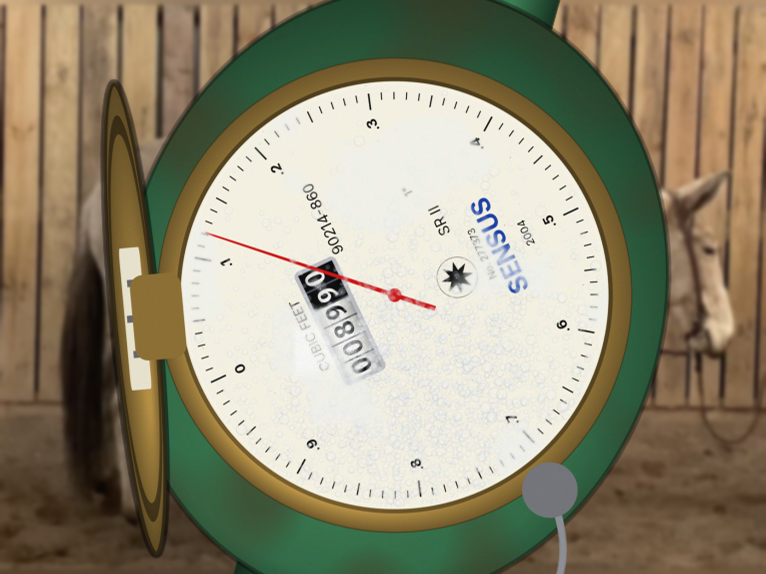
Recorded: 8990.12; ft³
